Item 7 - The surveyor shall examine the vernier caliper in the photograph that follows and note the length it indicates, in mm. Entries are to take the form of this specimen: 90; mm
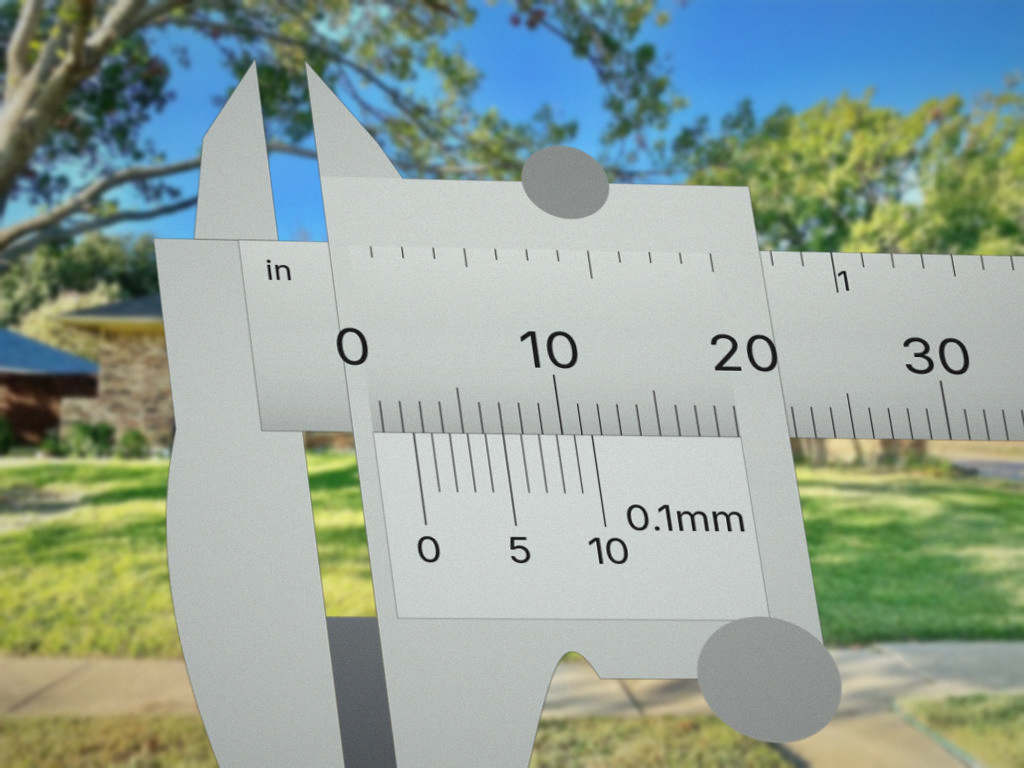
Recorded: 2.5; mm
